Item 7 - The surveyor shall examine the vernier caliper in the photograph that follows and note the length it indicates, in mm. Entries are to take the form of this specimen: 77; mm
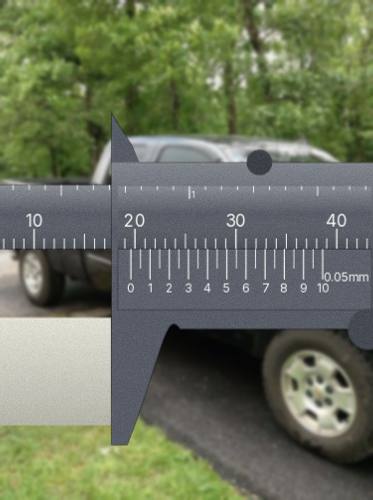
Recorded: 19.6; mm
